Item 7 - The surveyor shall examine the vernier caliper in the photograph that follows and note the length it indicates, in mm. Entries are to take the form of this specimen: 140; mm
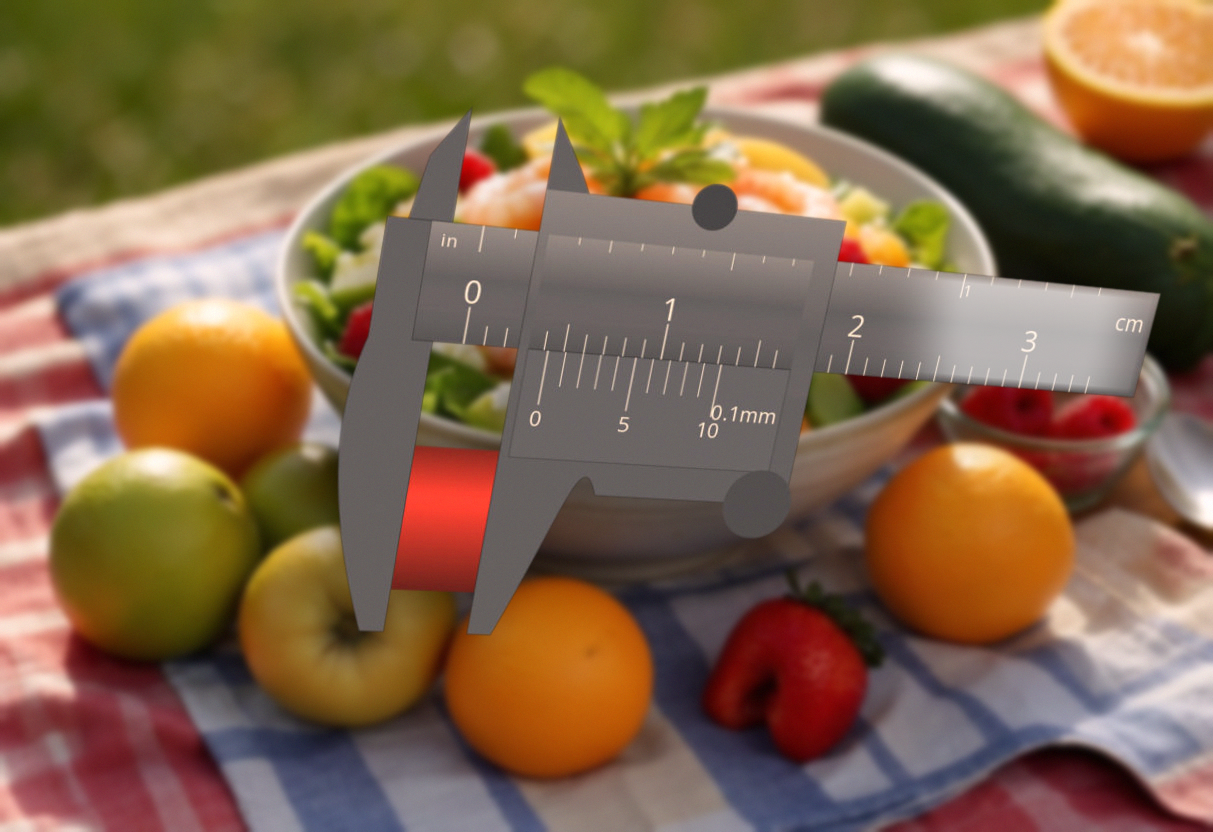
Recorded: 4.2; mm
